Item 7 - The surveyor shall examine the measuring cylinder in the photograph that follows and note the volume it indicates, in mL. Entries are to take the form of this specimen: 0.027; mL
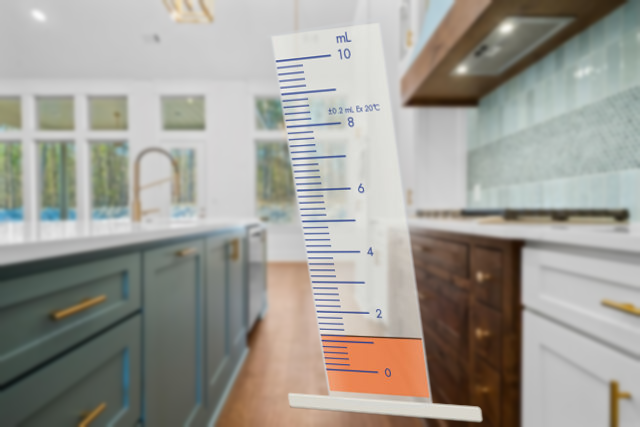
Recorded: 1.2; mL
